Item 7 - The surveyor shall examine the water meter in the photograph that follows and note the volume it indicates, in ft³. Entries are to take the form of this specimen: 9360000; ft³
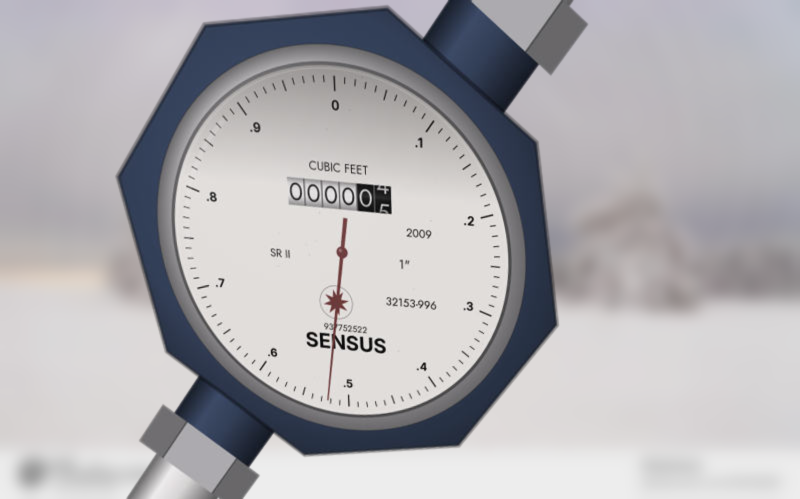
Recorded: 4.52; ft³
